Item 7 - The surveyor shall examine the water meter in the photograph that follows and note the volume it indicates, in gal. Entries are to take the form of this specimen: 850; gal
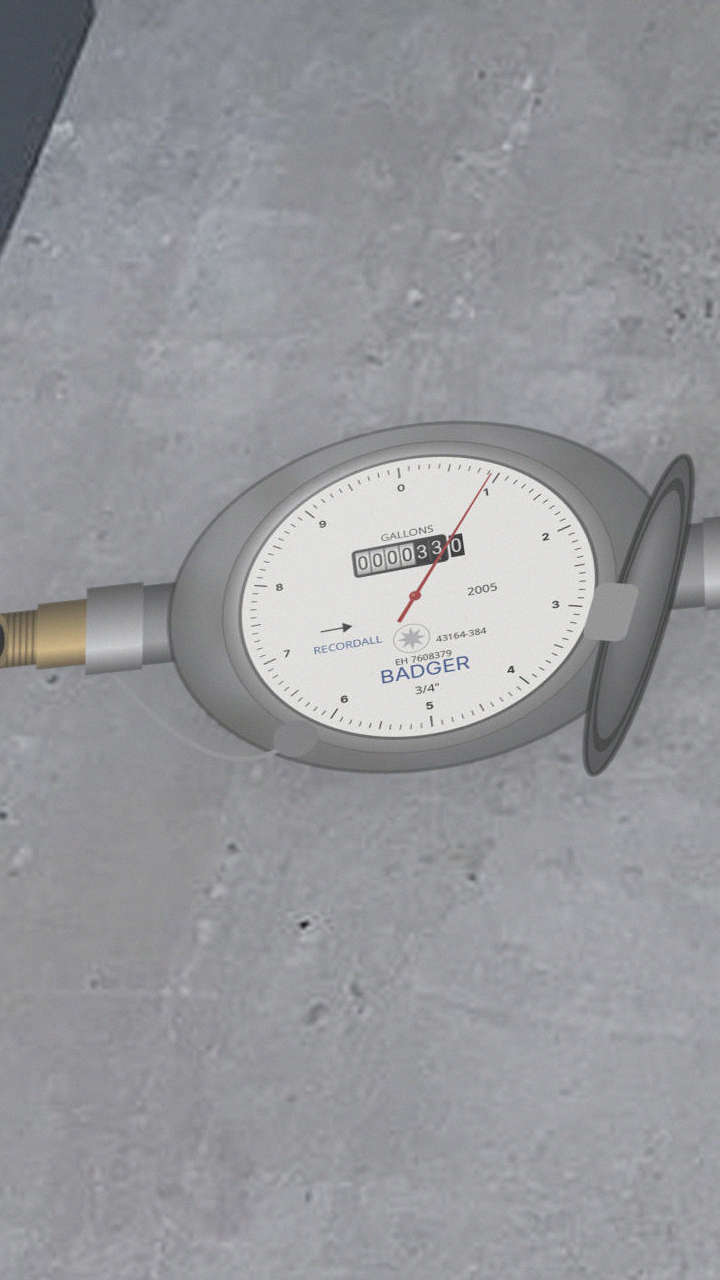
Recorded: 330.9; gal
